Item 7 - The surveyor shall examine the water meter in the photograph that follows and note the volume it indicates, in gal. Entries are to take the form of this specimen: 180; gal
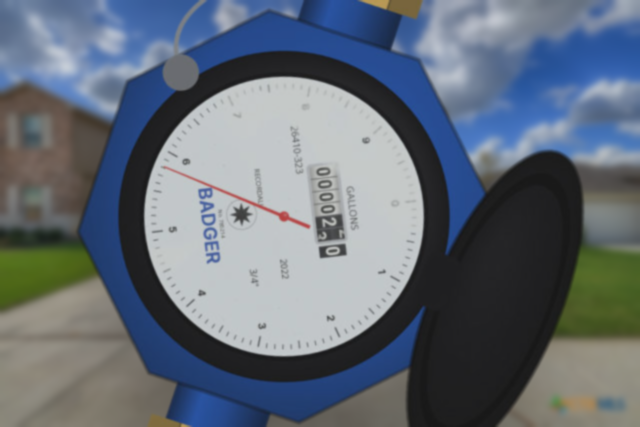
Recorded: 225.8; gal
